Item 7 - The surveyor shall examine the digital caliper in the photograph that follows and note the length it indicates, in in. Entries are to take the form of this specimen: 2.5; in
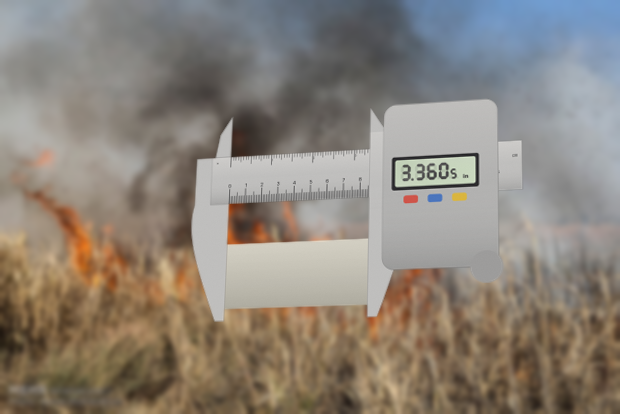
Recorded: 3.3605; in
